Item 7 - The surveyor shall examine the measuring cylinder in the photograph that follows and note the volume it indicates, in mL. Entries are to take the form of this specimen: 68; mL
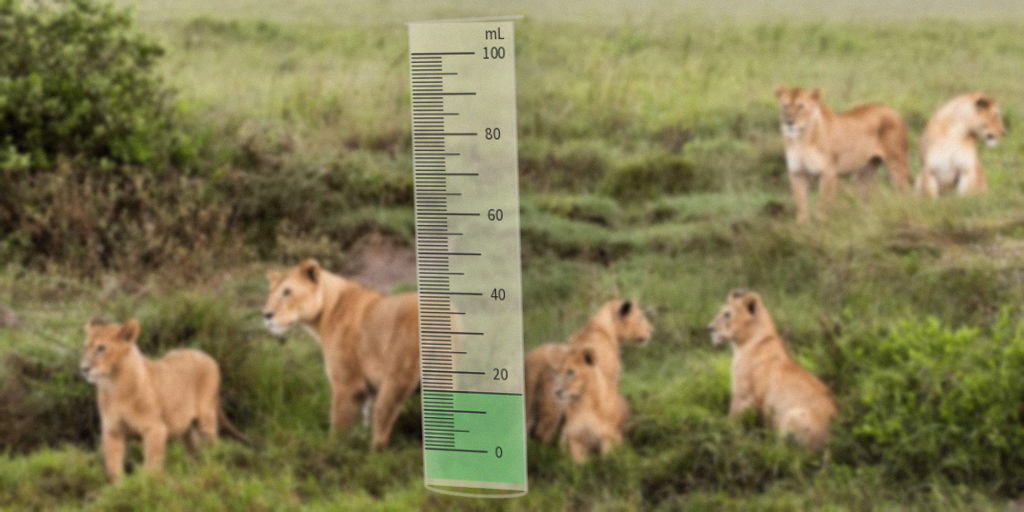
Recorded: 15; mL
